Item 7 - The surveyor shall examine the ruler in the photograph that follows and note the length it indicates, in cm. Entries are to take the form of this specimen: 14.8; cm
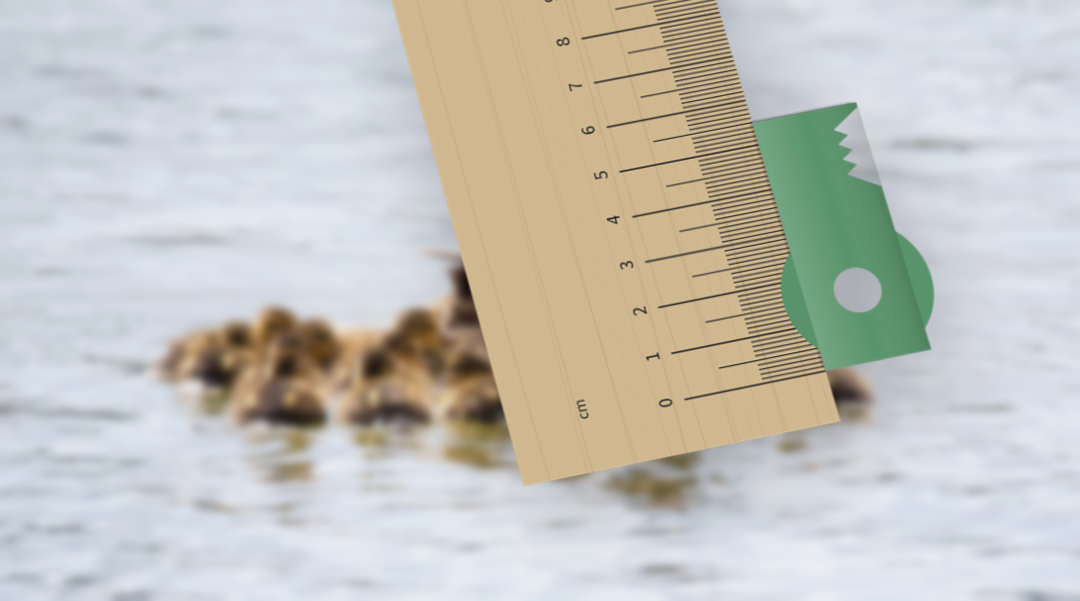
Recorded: 5.5; cm
